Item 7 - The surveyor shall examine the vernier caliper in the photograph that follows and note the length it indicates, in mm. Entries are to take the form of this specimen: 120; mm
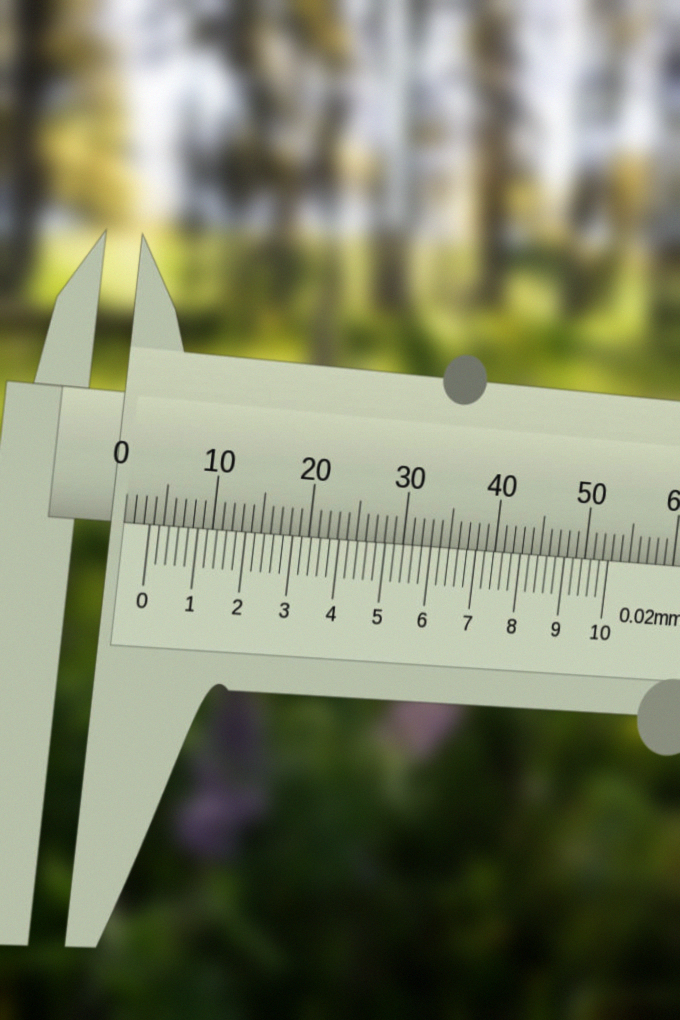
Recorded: 3.6; mm
